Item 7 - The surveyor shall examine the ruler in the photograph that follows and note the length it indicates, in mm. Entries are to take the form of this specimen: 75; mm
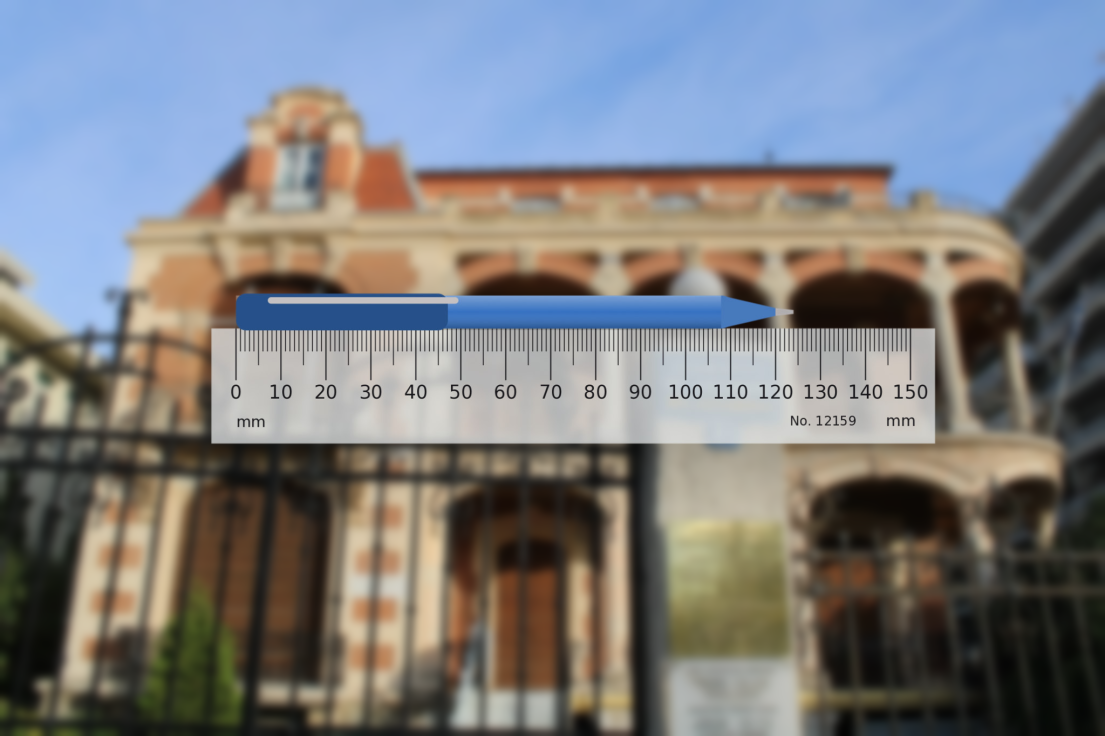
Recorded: 124; mm
